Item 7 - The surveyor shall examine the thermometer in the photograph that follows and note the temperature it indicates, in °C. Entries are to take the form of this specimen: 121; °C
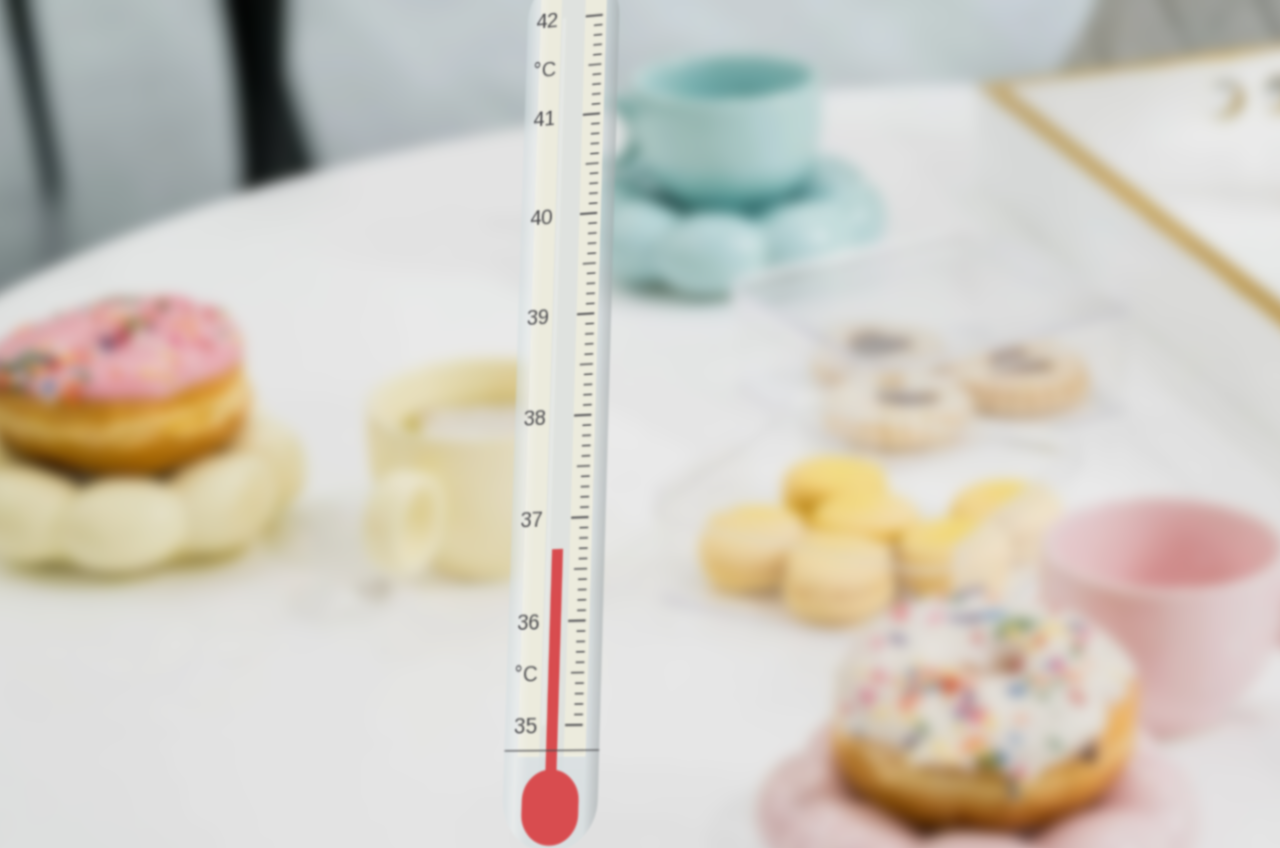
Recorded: 36.7; °C
